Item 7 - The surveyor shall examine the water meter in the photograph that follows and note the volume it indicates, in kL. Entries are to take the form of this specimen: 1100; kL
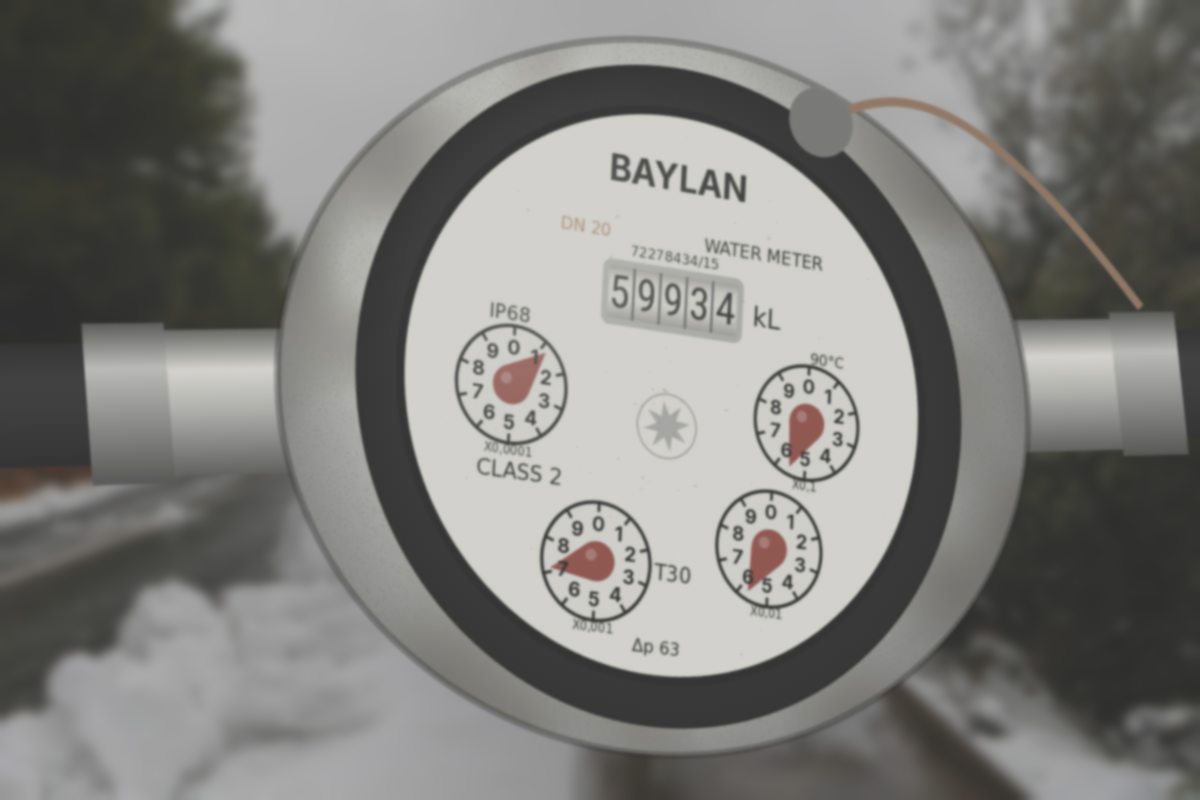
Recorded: 59934.5571; kL
